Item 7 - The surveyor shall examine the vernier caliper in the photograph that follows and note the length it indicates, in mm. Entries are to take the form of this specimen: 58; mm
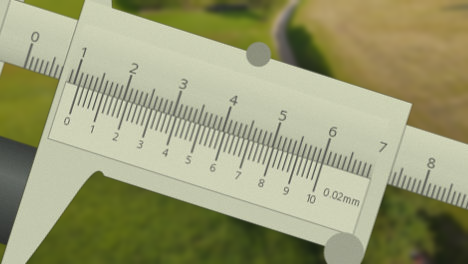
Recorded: 11.0; mm
